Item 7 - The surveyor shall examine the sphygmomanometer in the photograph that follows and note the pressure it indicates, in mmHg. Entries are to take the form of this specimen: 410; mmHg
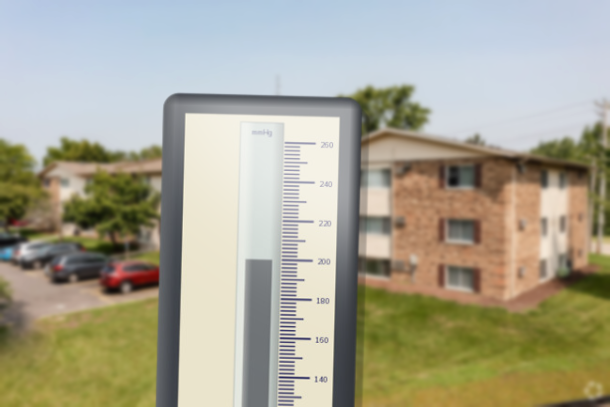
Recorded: 200; mmHg
